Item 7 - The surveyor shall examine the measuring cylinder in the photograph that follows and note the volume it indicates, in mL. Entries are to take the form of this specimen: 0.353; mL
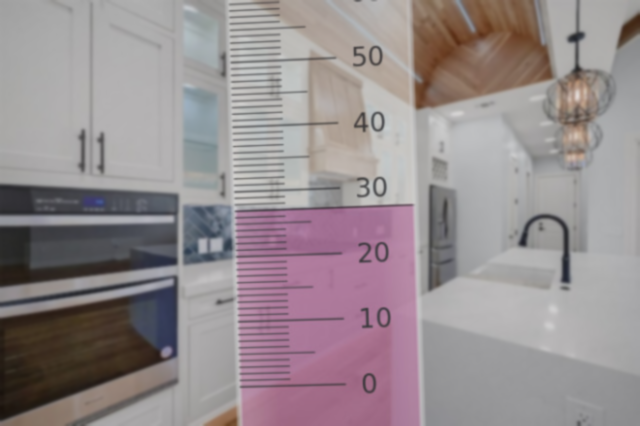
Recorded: 27; mL
